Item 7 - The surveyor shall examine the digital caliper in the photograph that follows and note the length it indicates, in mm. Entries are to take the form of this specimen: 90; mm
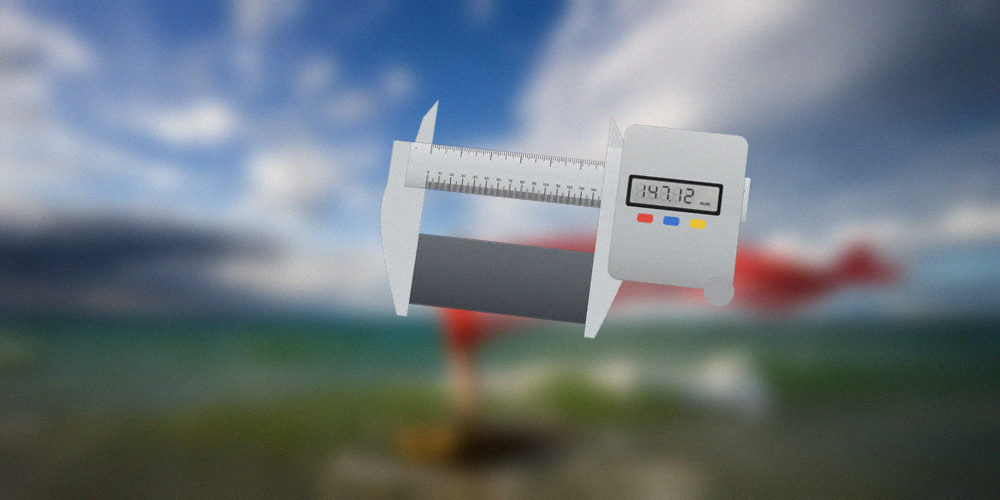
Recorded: 147.12; mm
